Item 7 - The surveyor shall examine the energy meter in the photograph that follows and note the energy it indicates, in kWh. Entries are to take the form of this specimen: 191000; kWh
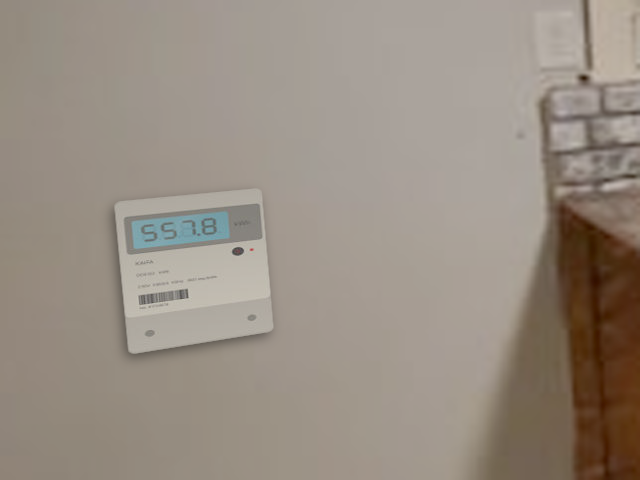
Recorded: 557.8; kWh
